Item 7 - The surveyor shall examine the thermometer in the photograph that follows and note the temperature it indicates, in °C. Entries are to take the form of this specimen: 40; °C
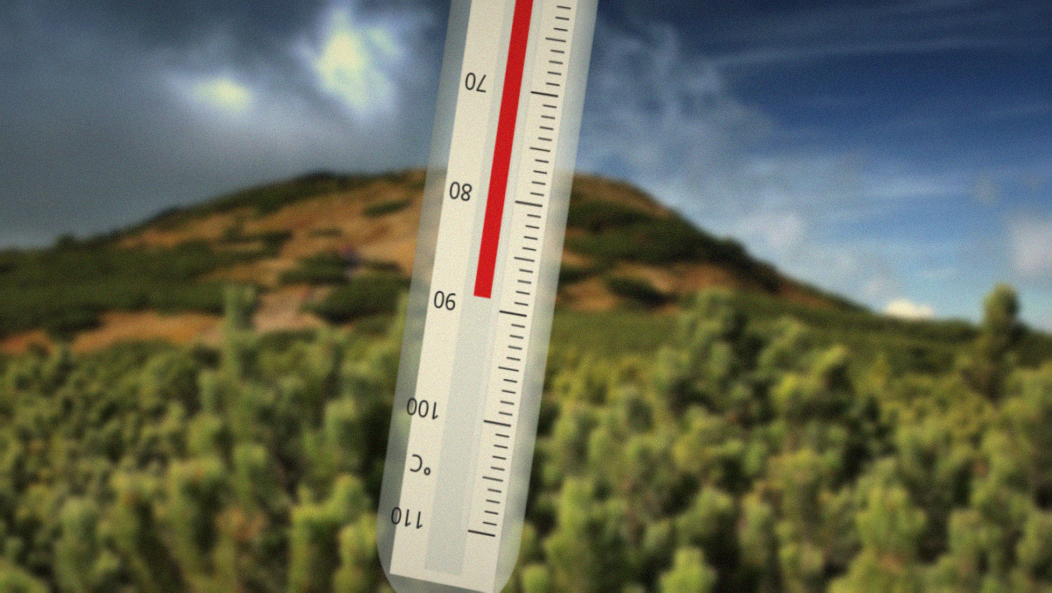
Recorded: 89; °C
